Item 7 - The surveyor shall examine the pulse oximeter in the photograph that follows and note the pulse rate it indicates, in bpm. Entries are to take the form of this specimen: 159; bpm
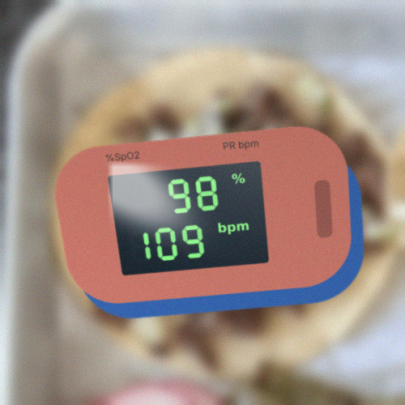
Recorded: 109; bpm
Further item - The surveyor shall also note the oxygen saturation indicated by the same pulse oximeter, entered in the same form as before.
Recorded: 98; %
